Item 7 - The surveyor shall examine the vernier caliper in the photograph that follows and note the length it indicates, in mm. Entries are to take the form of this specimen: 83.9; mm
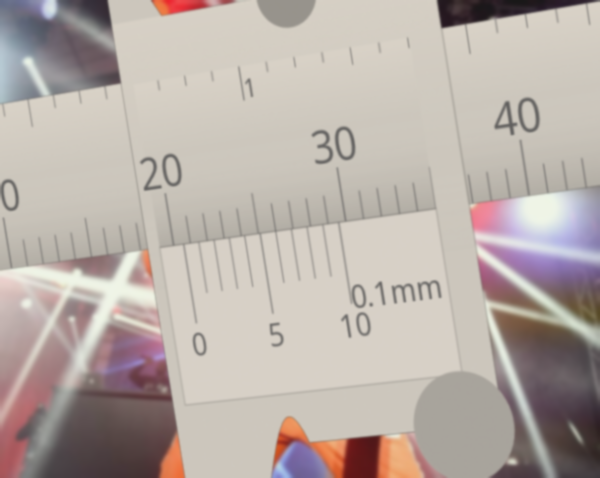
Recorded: 20.6; mm
